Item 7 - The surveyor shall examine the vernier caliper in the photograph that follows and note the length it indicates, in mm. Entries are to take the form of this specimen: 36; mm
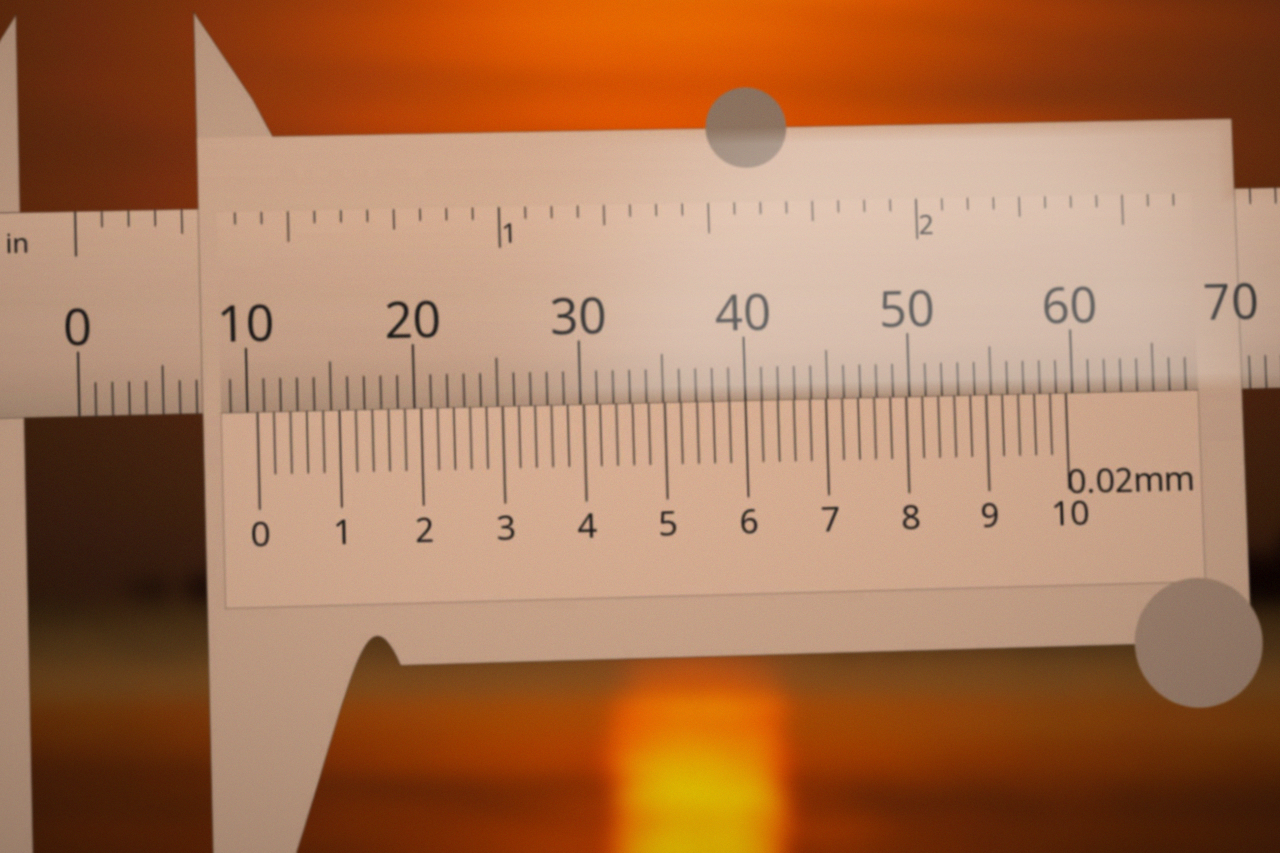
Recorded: 10.6; mm
